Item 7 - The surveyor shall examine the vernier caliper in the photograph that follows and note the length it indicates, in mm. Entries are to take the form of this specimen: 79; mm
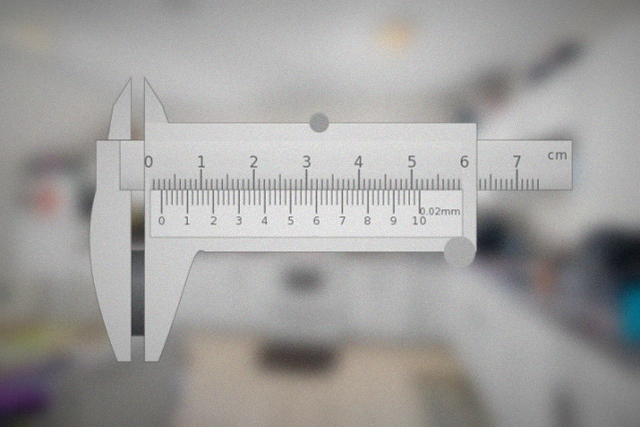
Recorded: 2.5; mm
